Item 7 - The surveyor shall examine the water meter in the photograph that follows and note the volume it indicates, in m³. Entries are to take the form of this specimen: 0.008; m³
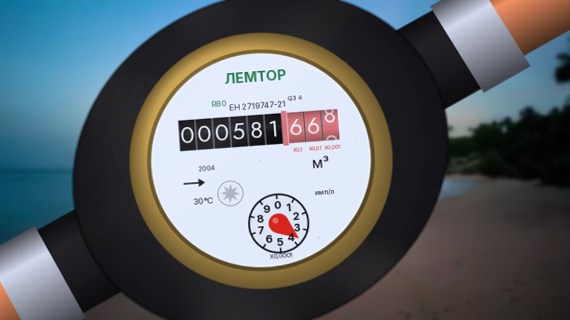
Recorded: 581.6683; m³
